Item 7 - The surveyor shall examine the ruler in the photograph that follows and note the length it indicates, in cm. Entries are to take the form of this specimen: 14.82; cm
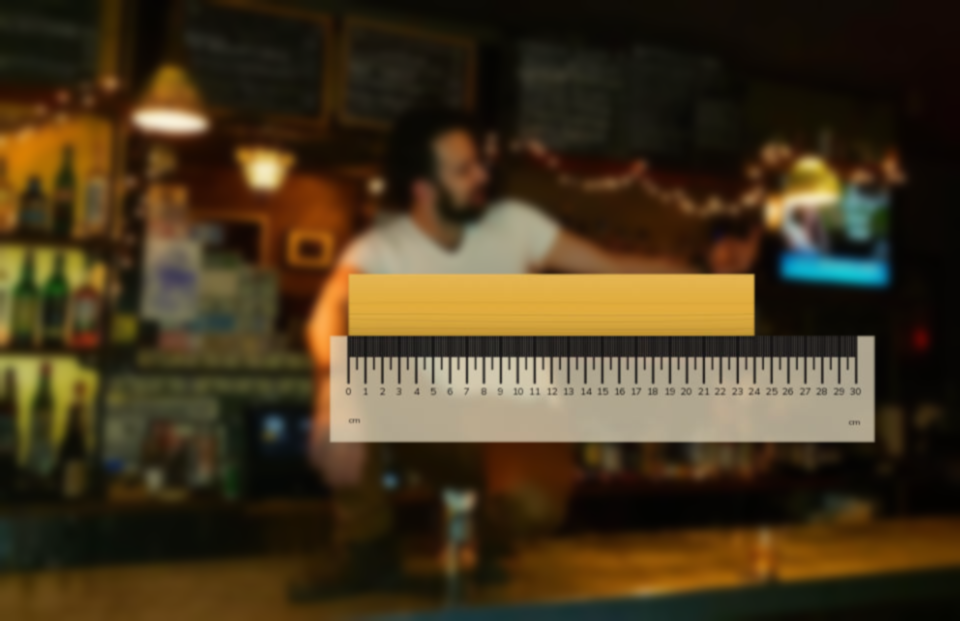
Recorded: 24; cm
